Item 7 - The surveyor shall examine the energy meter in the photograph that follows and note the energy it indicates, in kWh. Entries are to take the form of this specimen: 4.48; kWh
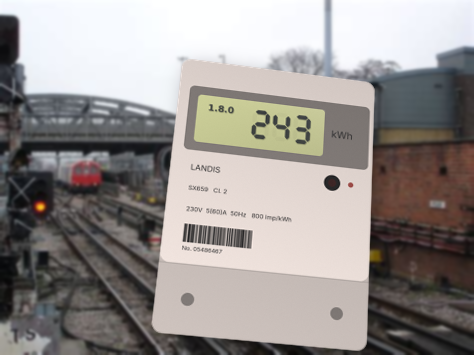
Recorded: 243; kWh
